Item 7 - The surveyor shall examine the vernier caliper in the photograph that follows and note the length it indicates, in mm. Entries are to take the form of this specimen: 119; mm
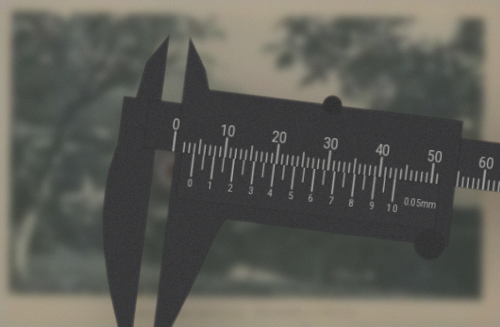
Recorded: 4.0; mm
